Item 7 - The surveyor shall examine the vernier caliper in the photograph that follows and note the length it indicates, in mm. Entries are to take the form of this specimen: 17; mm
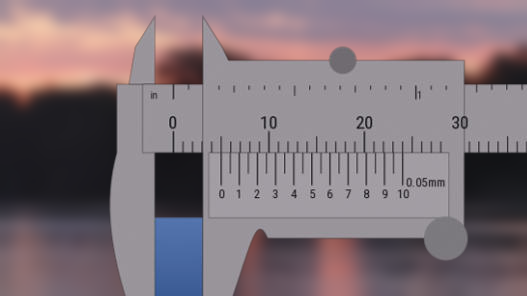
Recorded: 5.0; mm
